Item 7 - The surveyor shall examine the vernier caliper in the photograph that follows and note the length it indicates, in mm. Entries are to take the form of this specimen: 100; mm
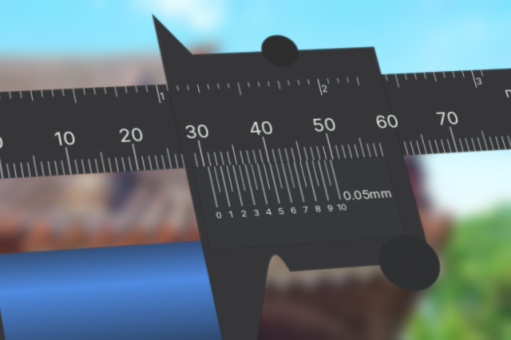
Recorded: 30.6; mm
